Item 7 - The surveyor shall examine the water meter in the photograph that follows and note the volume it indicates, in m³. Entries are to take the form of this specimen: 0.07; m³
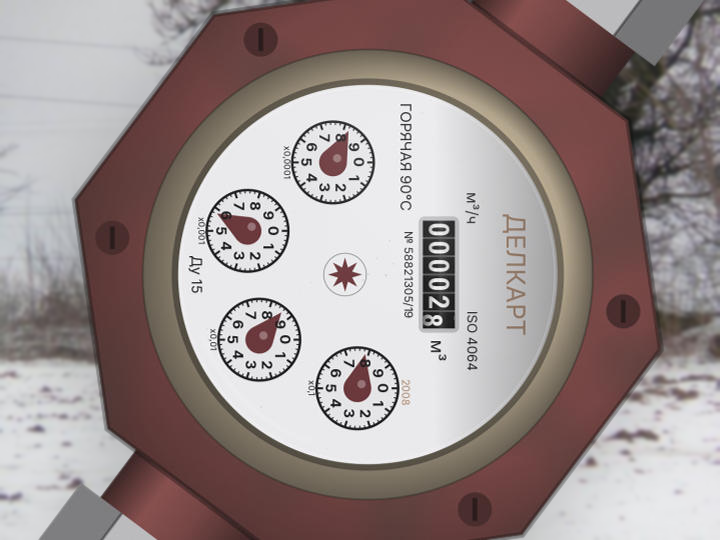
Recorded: 27.7858; m³
